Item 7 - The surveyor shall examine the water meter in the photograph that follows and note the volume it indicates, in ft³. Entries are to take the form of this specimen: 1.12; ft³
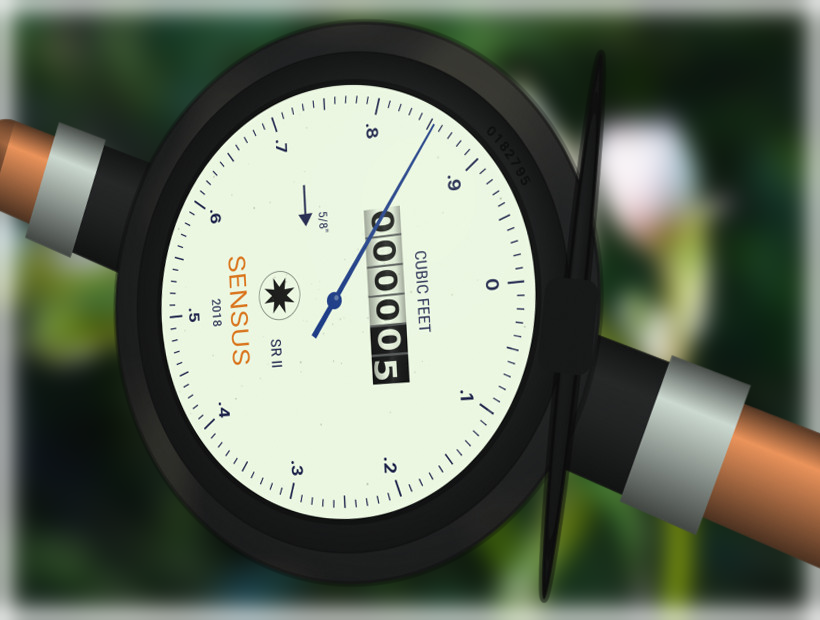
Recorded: 4.85; ft³
